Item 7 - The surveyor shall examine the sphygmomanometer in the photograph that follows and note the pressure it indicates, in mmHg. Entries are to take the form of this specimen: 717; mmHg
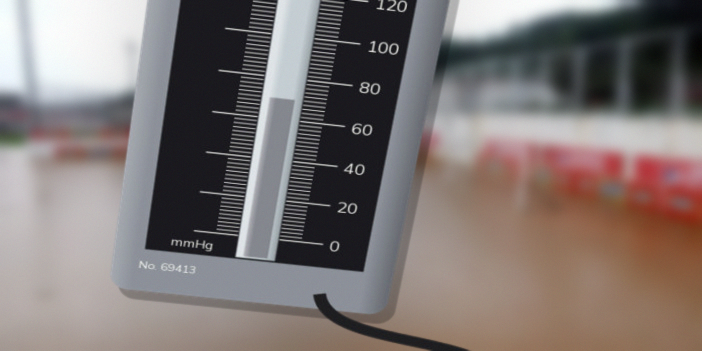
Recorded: 70; mmHg
